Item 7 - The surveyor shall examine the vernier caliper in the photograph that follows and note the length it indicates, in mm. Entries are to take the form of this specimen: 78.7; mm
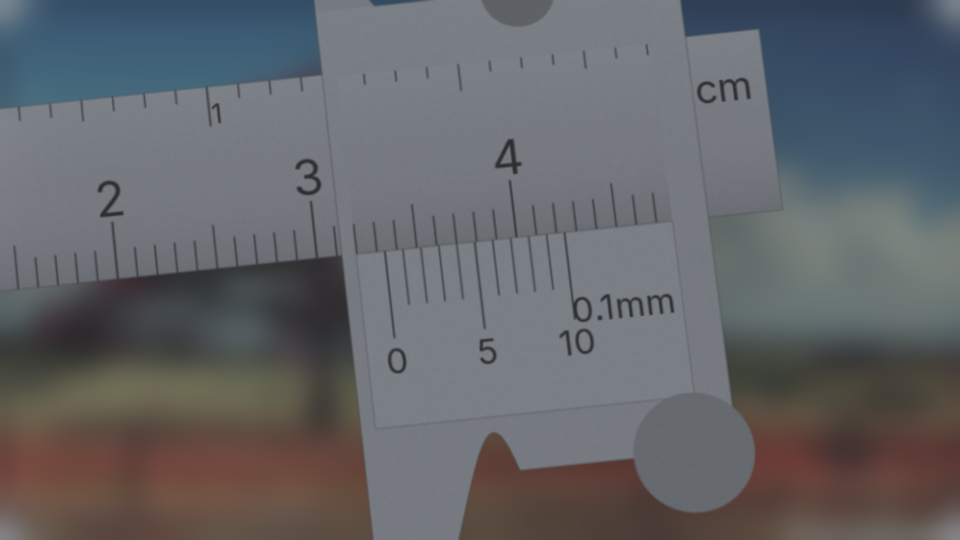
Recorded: 33.4; mm
